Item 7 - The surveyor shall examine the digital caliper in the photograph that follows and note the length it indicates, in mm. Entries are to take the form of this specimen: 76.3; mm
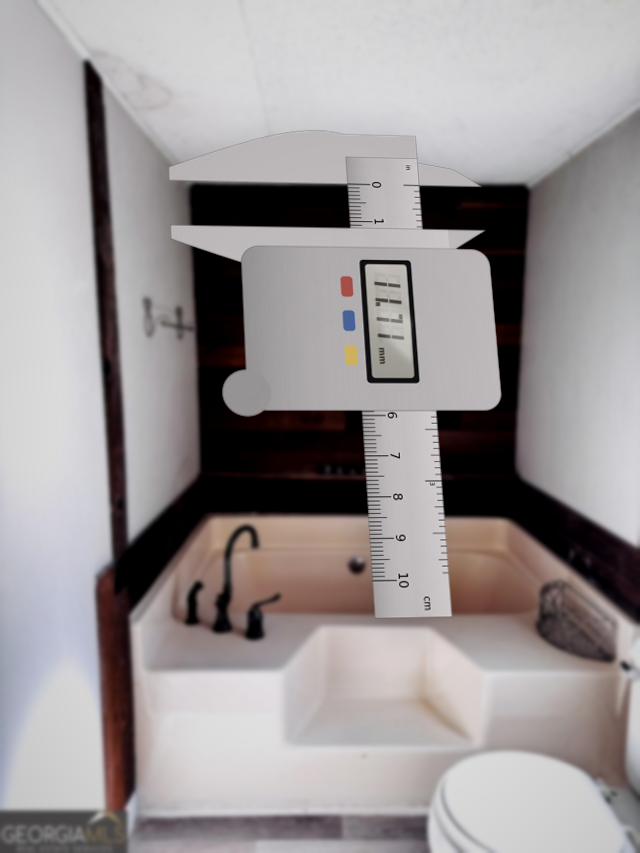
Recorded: 11.71; mm
